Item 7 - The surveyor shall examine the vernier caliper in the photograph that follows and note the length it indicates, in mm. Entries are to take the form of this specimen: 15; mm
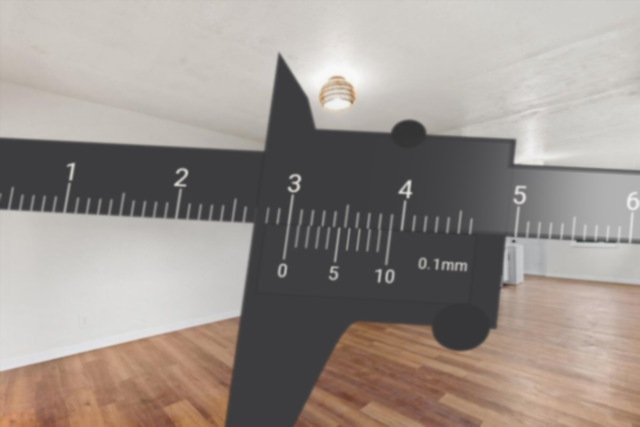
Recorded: 30.0; mm
